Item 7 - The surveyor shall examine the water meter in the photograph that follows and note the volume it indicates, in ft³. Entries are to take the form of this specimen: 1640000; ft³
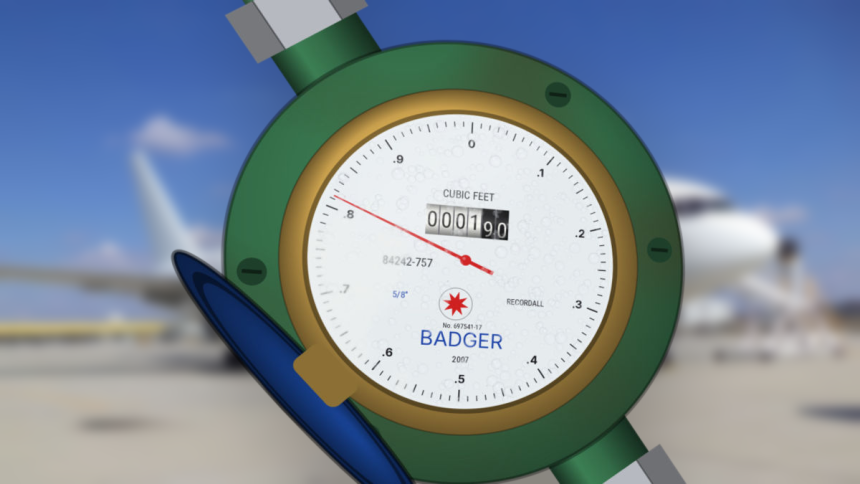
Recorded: 189.81; ft³
